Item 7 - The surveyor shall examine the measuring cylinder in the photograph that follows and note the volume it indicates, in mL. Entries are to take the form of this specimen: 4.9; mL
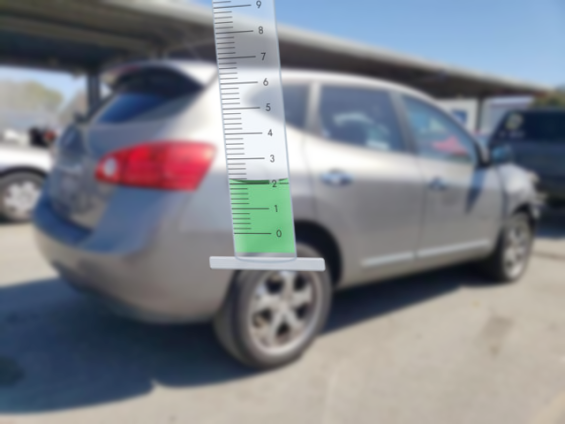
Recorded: 2; mL
